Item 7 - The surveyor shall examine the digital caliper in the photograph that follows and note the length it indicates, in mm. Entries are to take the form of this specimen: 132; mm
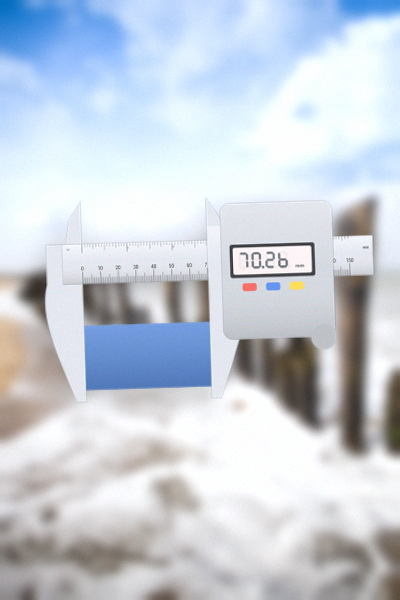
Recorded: 70.26; mm
